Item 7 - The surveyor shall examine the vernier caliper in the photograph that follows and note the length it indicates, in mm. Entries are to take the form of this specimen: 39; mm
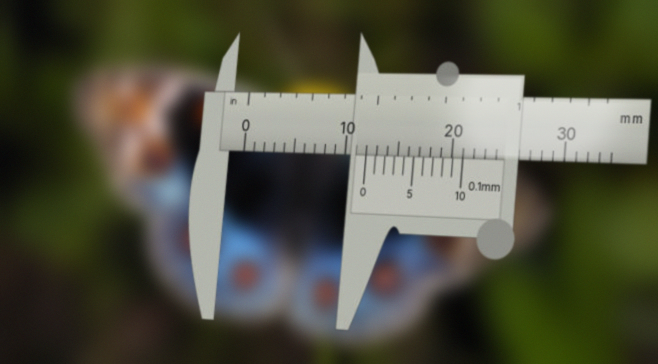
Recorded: 12.0; mm
